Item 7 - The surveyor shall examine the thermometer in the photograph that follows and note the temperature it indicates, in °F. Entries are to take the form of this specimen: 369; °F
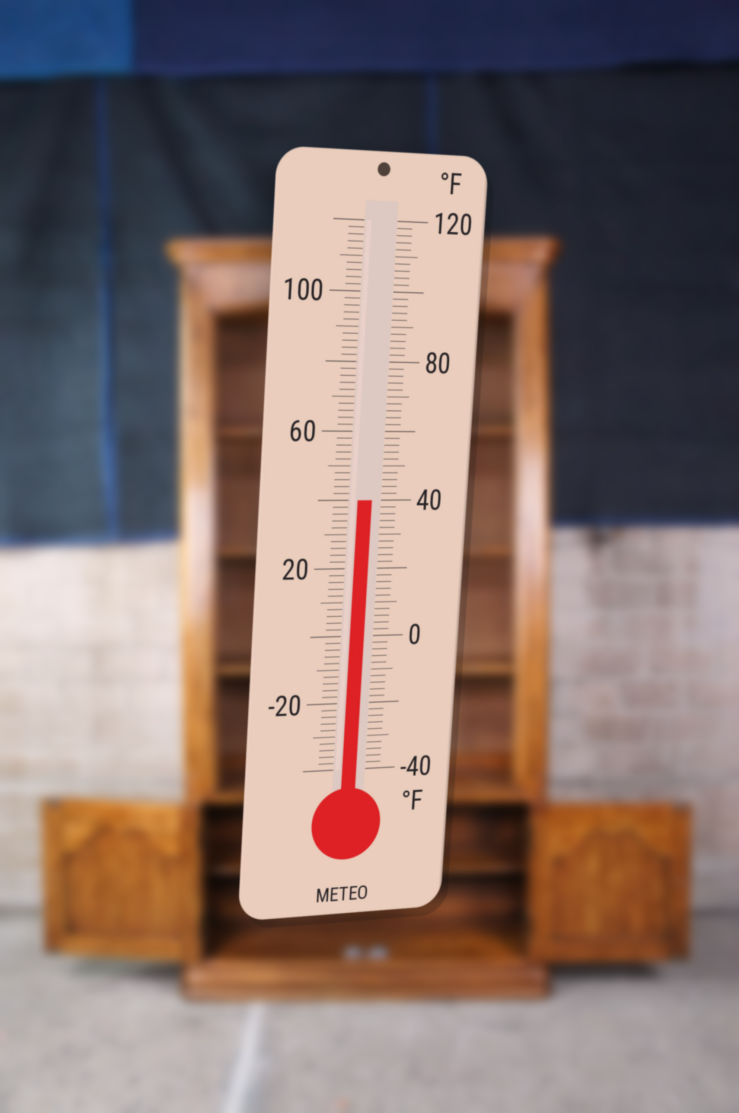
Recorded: 40; °F
